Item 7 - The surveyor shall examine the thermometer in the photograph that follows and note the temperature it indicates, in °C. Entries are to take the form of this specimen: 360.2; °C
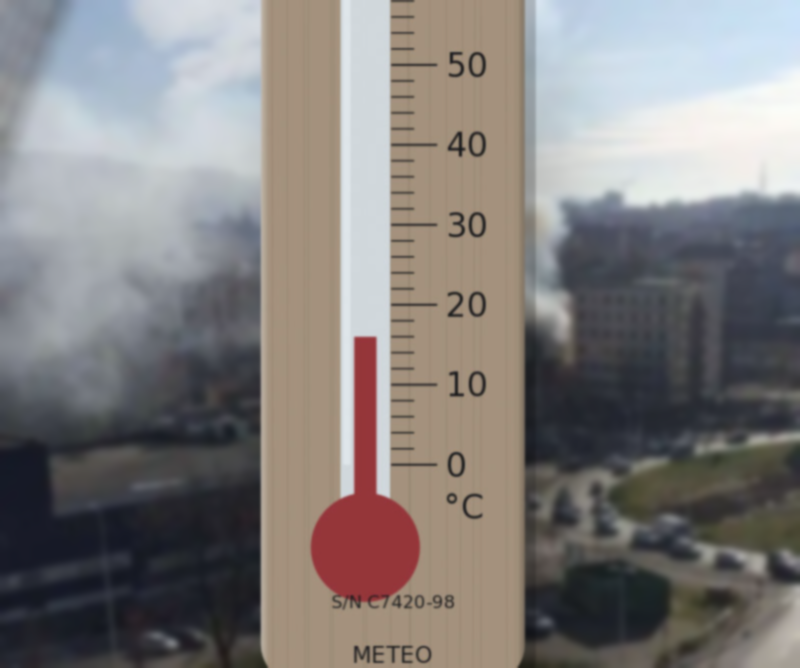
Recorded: 16; °C
